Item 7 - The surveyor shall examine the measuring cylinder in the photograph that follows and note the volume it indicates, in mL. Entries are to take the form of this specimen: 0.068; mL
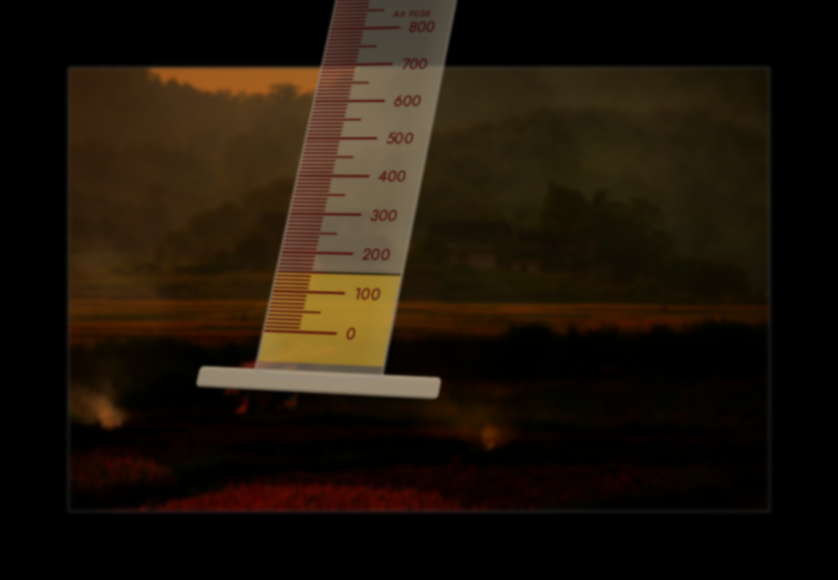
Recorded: 150; mL
